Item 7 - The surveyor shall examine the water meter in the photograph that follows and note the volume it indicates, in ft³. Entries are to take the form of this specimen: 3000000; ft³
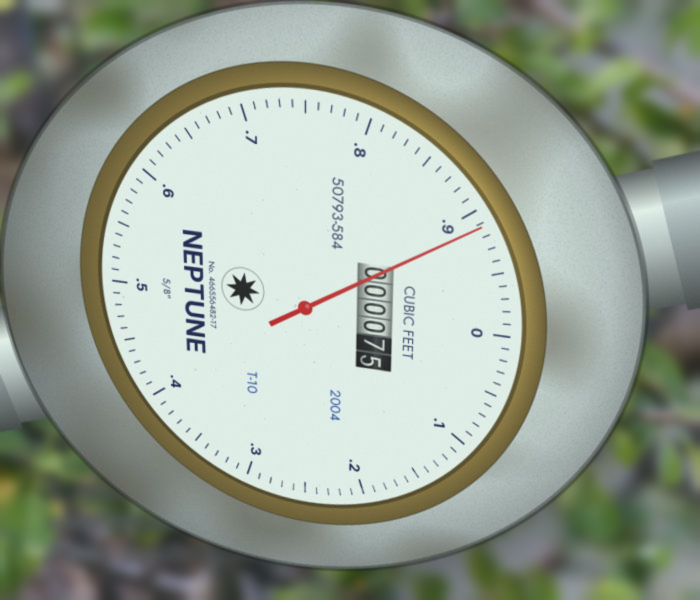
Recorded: 74.91; ft³
